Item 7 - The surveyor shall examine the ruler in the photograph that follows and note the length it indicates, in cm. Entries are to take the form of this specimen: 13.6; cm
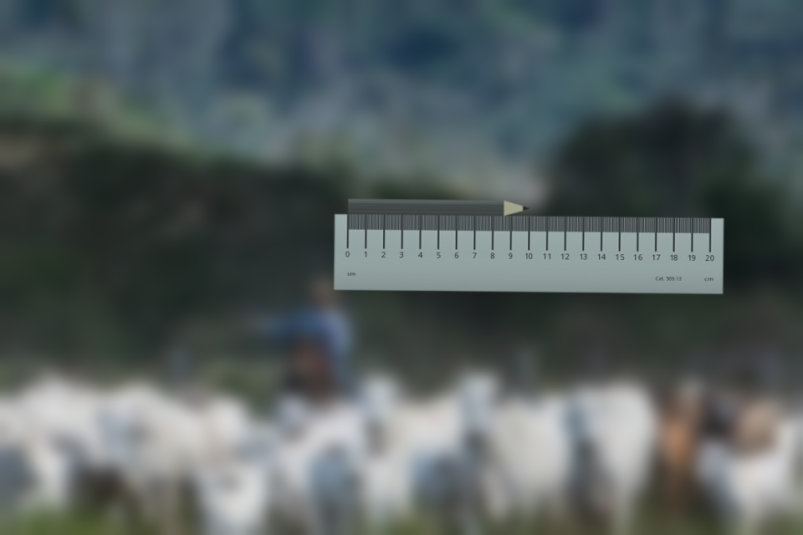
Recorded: 10; cm
